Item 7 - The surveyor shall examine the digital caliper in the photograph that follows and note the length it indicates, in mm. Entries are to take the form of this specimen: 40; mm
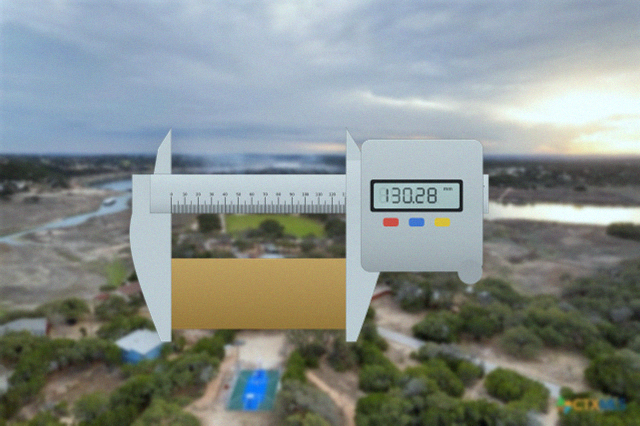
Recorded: 130.28; mm
